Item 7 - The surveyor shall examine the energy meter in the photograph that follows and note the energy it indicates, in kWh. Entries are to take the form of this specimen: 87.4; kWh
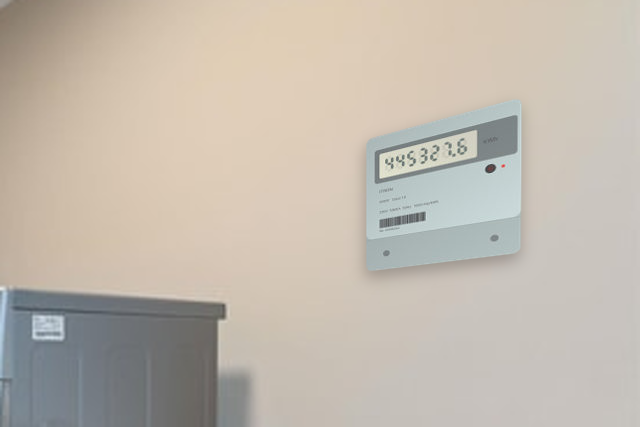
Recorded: 445327.6; kWh
